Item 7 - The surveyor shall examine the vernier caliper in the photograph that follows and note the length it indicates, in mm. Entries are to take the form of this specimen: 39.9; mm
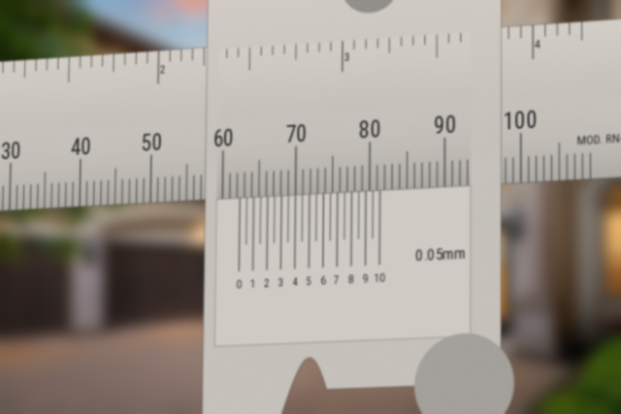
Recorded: 62.4; mm
